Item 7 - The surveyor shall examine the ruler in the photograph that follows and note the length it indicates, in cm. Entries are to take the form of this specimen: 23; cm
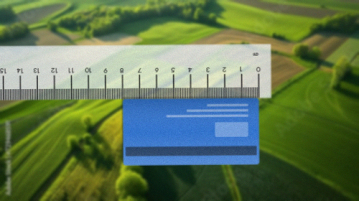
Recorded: 8; cm
